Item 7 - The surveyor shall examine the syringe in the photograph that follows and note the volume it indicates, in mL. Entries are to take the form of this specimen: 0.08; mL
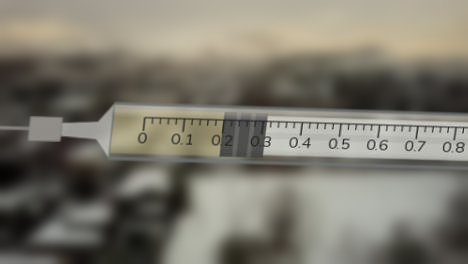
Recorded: 0.2; mL
